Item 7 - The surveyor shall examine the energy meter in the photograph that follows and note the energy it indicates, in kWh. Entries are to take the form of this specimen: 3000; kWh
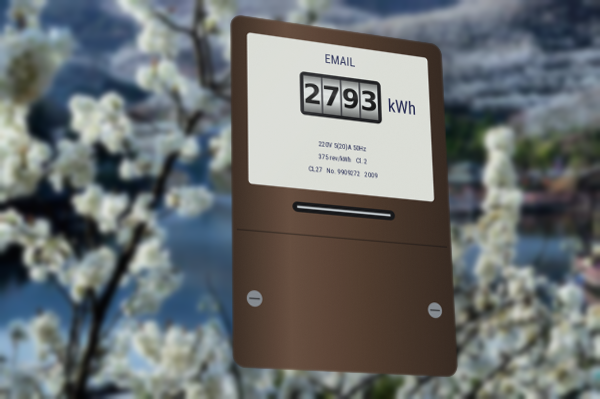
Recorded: 2793; kWh
